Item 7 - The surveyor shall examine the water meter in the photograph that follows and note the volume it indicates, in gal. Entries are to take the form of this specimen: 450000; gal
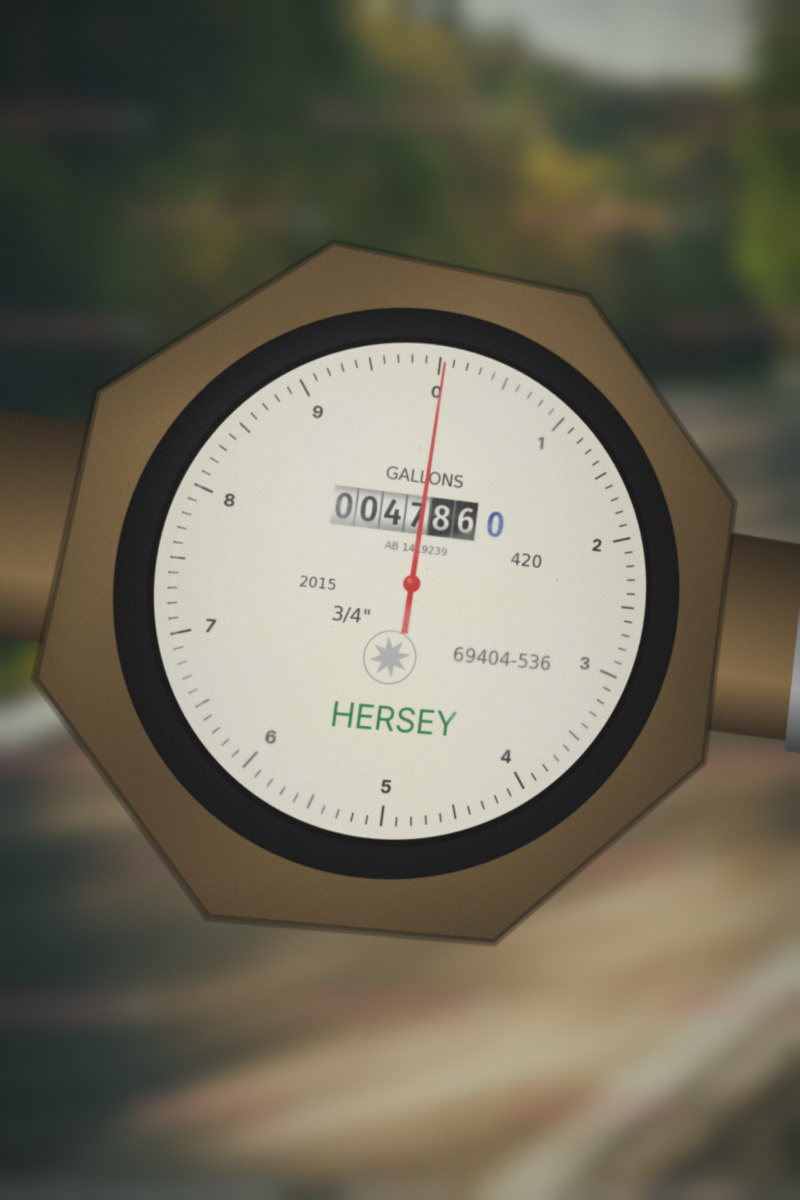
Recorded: 47860.0; gal
